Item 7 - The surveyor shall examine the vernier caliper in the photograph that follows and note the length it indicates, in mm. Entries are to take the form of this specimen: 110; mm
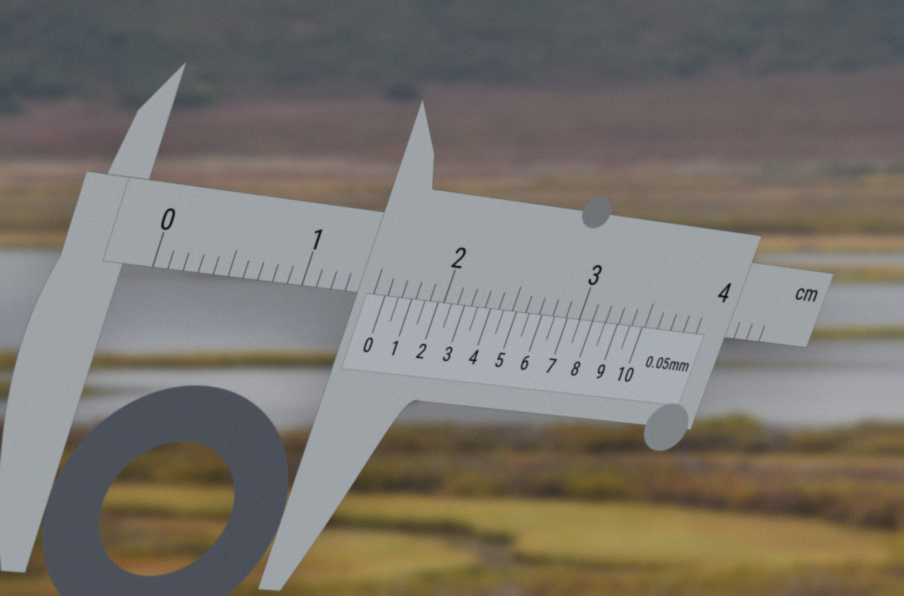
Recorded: 15.8; mm
